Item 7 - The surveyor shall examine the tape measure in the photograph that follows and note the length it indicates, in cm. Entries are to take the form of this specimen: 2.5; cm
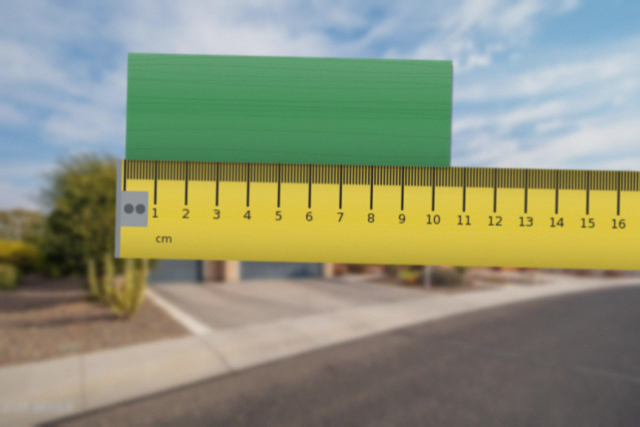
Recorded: 10.5; cm
